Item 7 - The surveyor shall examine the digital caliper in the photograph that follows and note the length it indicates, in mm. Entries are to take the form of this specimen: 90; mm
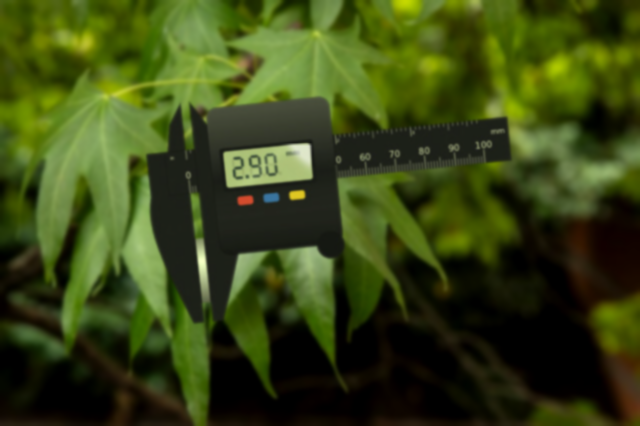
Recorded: 2.90; mm
